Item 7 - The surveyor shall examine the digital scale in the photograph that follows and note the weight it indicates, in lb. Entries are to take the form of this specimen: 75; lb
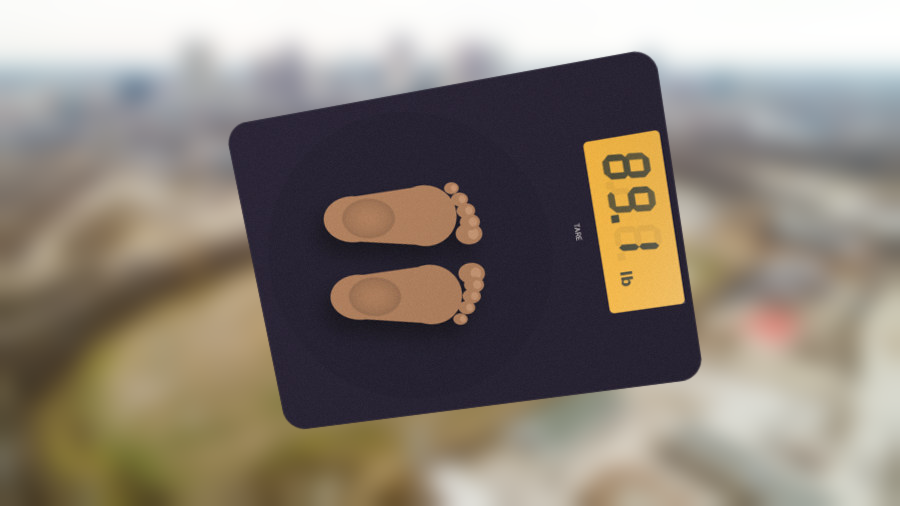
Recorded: 89.1; lb
